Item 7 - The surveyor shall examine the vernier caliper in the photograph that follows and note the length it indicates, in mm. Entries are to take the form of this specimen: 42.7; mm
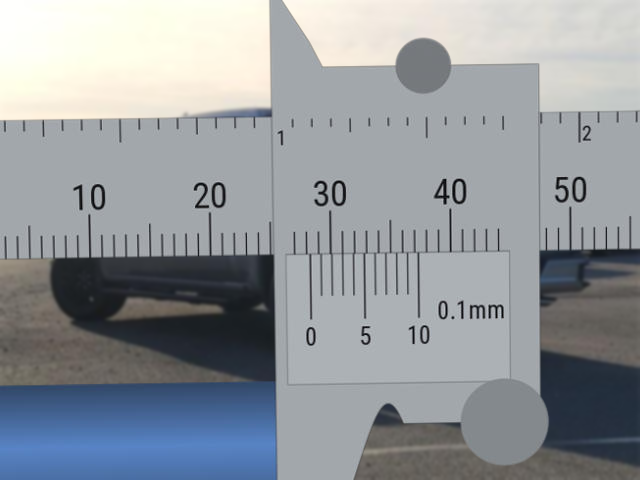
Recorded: 28.3; mm
